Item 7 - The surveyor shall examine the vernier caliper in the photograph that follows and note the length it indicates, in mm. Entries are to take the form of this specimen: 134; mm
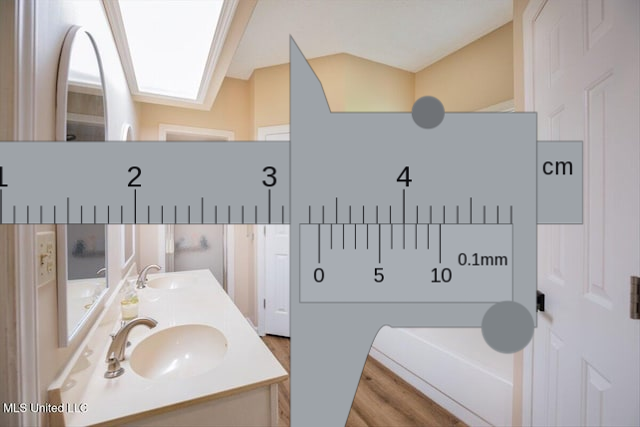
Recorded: 33.7; mm
